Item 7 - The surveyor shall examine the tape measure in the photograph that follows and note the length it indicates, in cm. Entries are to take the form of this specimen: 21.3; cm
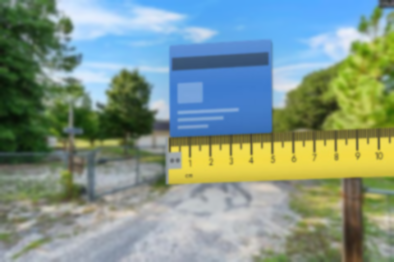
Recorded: 5; cm
